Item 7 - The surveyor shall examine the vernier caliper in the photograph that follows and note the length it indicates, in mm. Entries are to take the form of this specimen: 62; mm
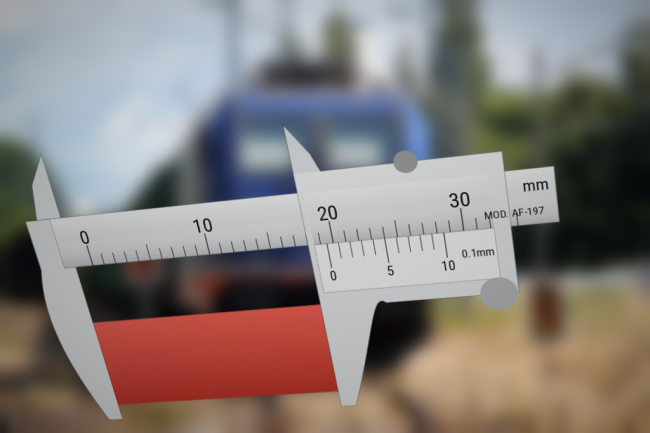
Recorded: 19.5; mm
